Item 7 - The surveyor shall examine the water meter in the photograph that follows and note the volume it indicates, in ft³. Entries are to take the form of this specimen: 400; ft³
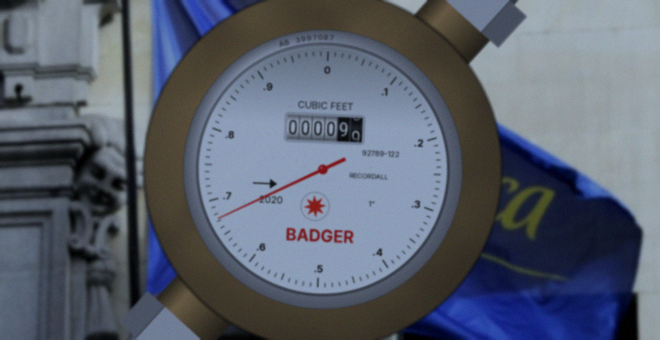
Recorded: 98.67; ft³
